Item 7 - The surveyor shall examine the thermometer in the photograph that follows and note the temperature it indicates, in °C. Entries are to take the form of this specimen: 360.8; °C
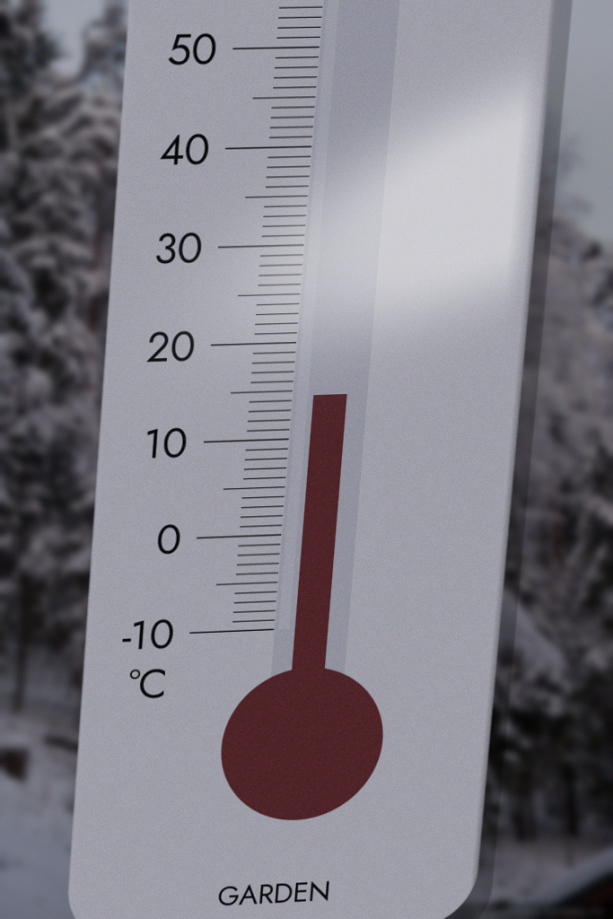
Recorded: 14.5; °C
